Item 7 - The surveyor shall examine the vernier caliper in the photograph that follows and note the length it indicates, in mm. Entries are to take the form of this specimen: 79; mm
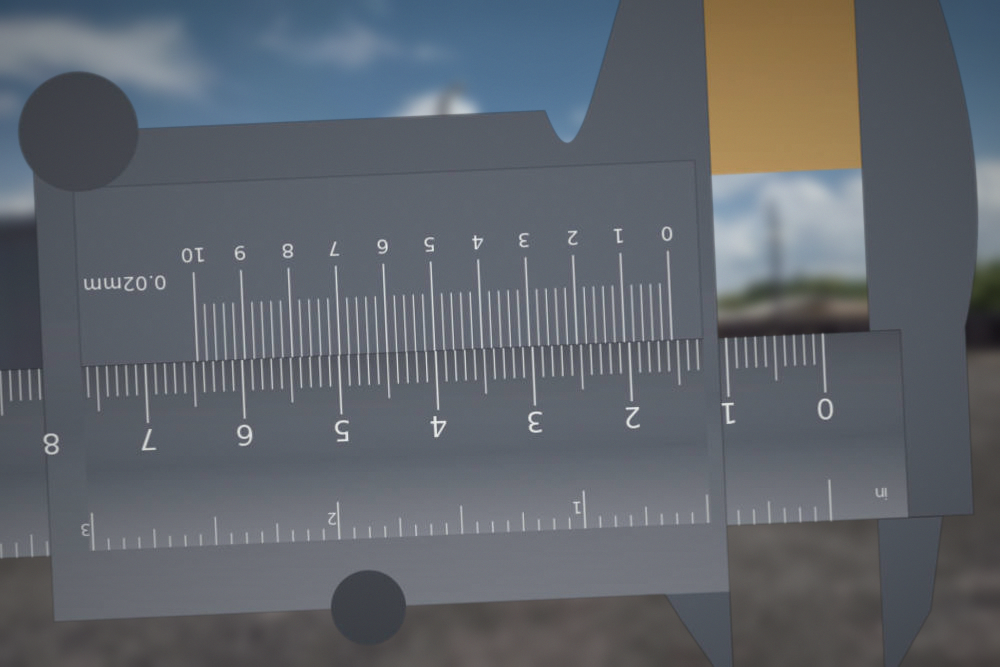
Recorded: 15.6; mm
